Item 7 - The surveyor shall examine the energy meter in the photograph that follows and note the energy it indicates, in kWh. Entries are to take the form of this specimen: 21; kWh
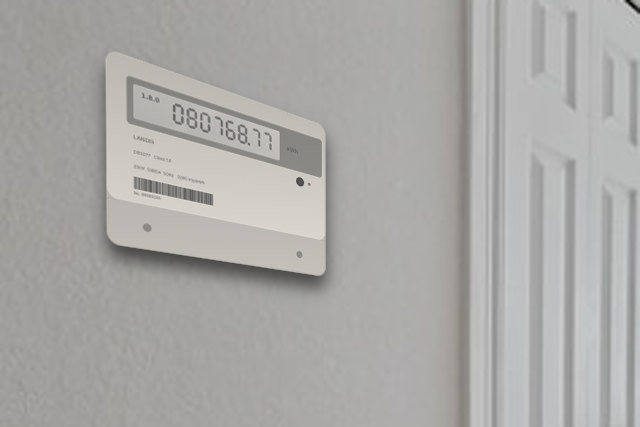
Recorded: 80768.77; kWh
